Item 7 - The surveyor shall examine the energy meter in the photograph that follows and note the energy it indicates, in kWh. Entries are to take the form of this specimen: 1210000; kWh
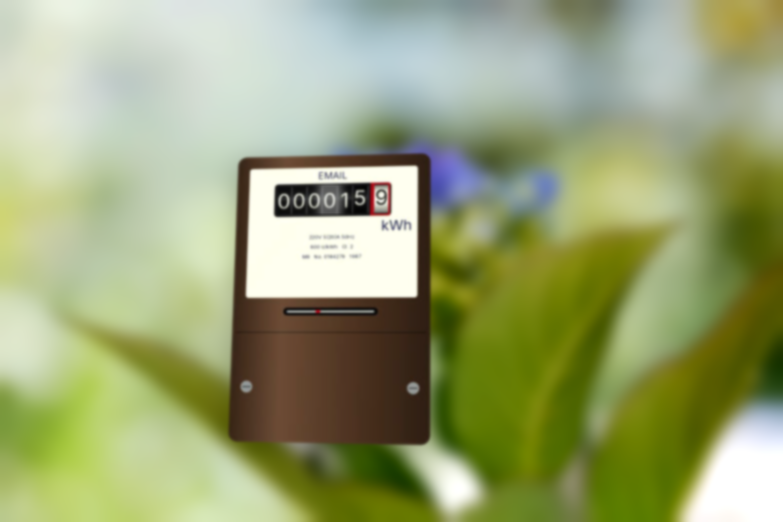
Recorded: 15.9; kWh
